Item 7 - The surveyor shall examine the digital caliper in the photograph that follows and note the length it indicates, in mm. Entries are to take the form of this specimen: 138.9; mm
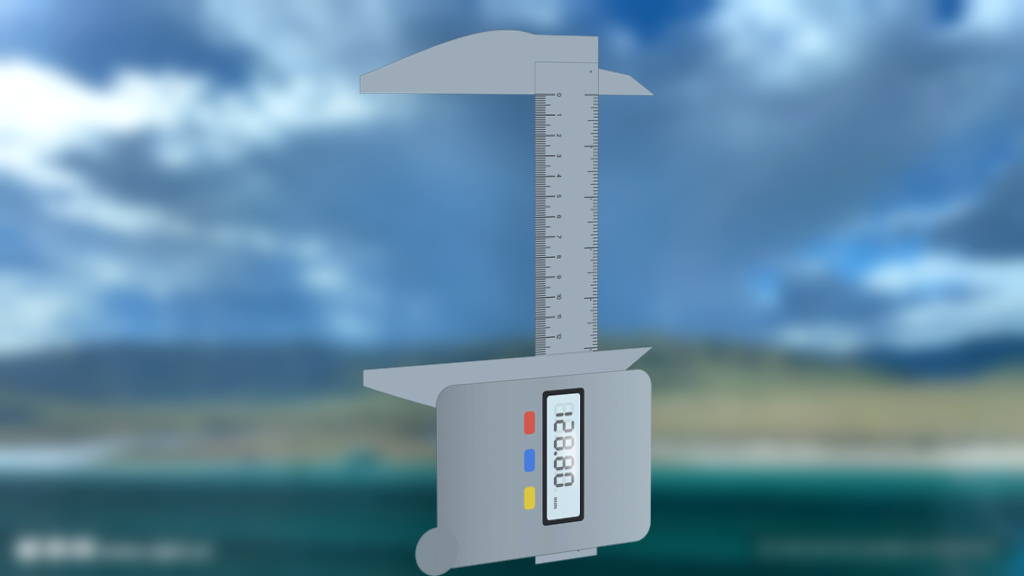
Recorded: 128.80; mm
